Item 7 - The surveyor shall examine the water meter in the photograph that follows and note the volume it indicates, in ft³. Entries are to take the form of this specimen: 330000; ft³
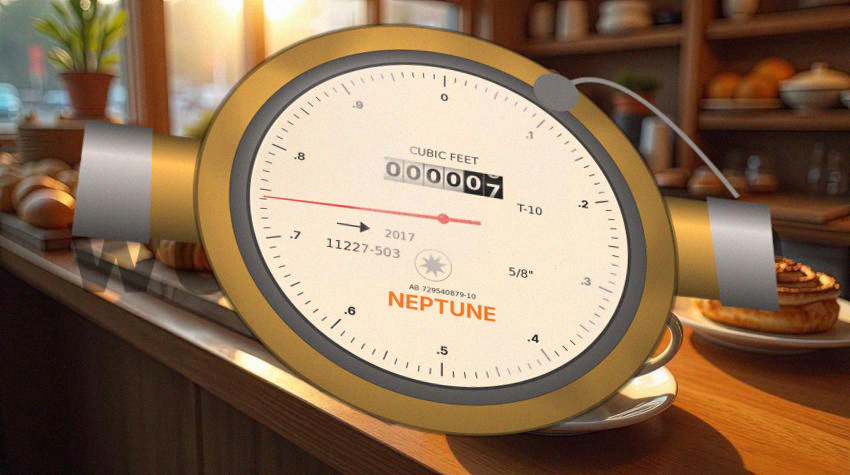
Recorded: 6.74; ft³
